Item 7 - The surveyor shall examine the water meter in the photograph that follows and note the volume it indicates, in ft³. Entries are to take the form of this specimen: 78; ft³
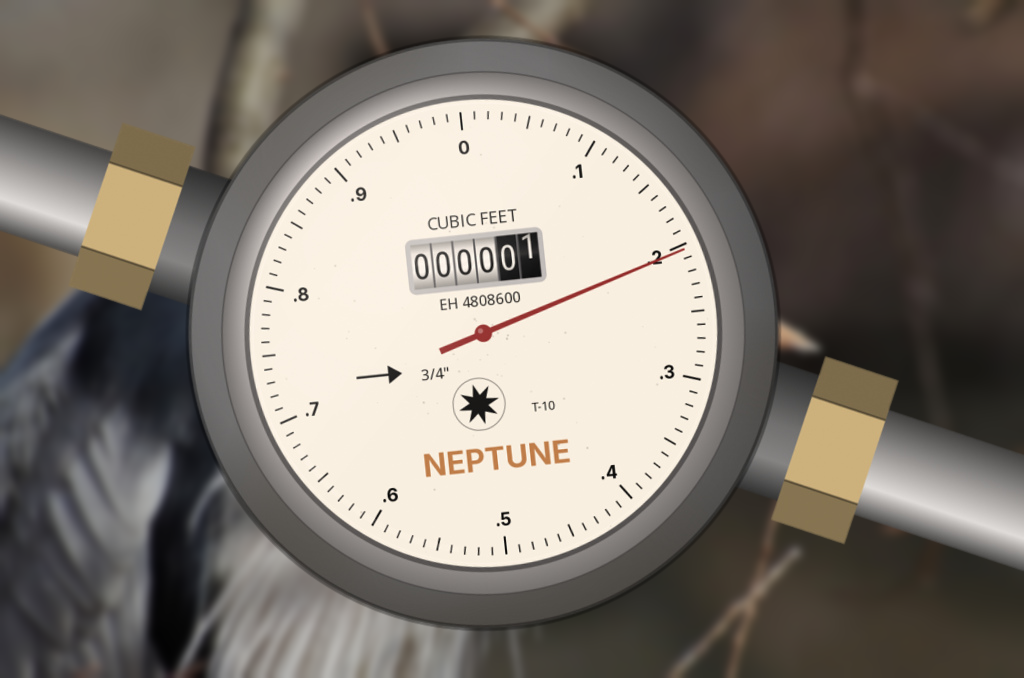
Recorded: 1.20; ft³
